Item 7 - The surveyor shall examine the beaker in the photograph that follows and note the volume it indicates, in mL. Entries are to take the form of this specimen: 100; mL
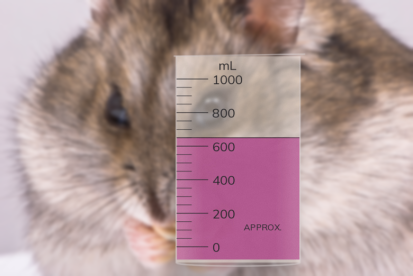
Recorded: 650; mL
